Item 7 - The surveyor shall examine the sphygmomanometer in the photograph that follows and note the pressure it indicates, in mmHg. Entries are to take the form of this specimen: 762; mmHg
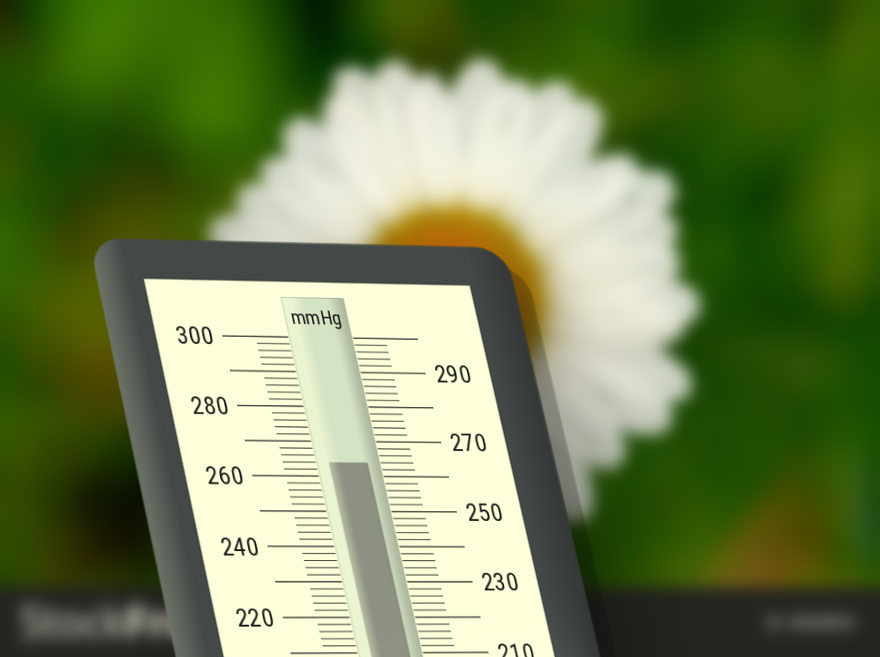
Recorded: 264; mmHg
